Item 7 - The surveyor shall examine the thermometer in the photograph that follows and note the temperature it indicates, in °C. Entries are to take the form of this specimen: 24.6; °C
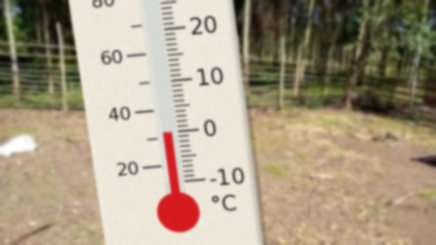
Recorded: 0; °C
